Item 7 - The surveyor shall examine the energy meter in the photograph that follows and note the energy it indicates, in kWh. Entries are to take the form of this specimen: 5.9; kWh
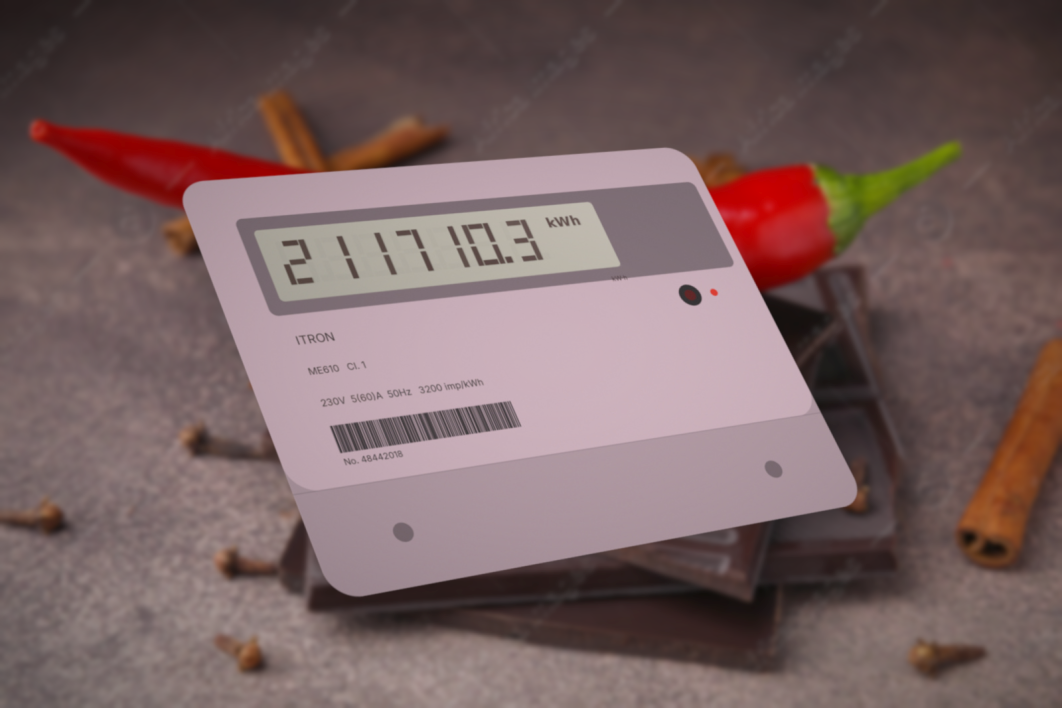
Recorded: 211710.3; kWh
